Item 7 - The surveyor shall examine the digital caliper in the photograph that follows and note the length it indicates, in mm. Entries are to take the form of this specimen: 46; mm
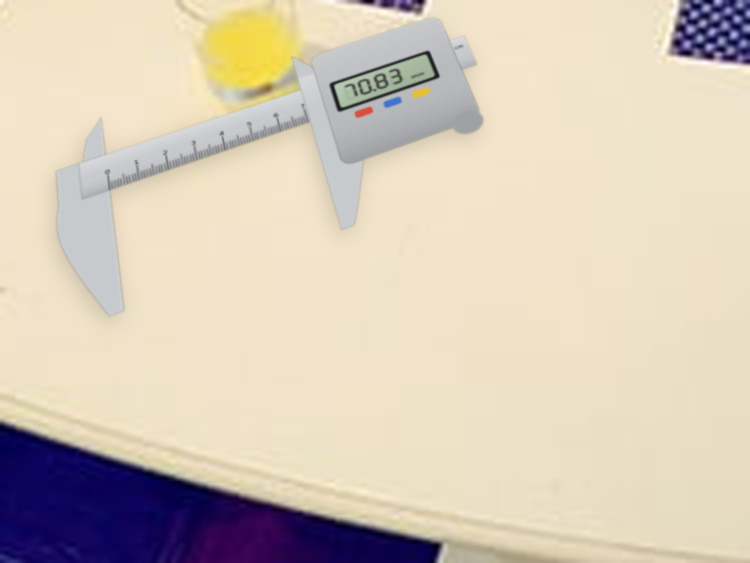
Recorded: 70.83; mm
